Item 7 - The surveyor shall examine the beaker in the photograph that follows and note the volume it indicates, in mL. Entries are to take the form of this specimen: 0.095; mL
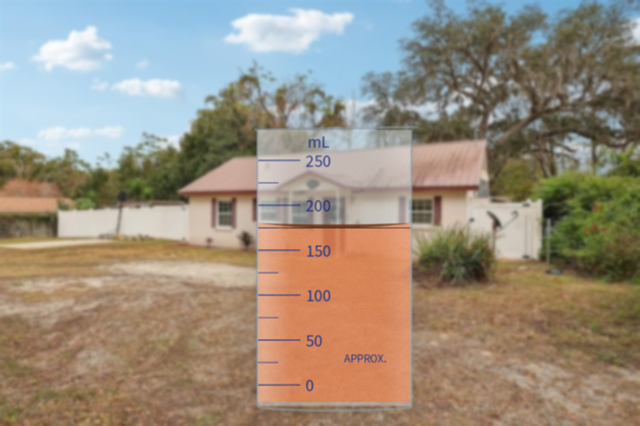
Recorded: 175; mL
